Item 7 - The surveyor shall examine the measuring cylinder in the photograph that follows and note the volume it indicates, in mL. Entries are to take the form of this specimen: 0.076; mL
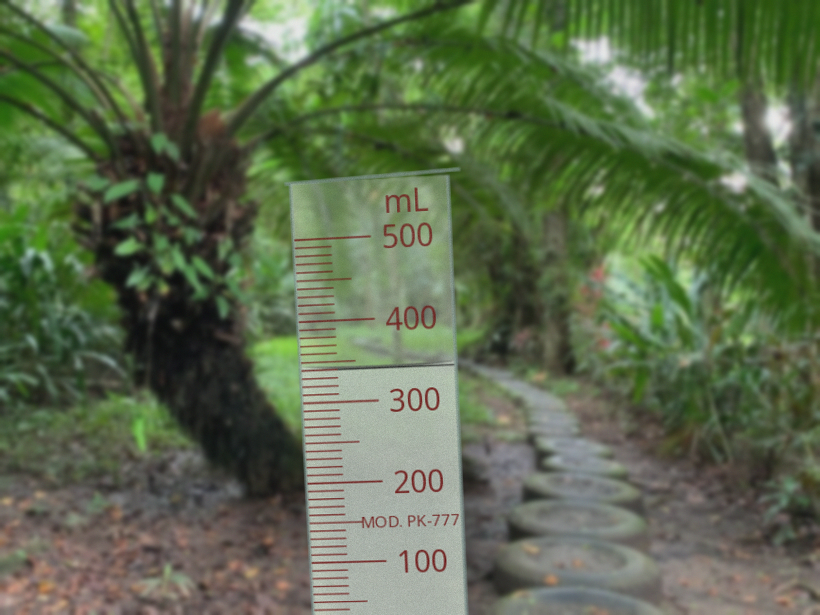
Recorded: 340; mL
